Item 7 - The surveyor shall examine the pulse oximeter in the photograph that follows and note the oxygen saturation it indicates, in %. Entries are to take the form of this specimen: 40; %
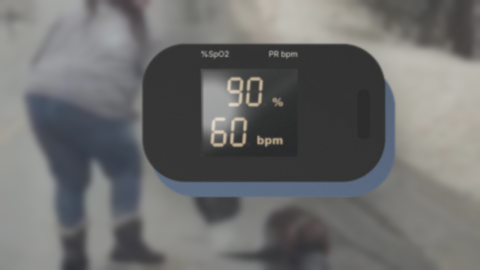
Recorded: 90; %
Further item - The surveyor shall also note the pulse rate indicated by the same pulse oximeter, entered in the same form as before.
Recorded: 60; bpm
